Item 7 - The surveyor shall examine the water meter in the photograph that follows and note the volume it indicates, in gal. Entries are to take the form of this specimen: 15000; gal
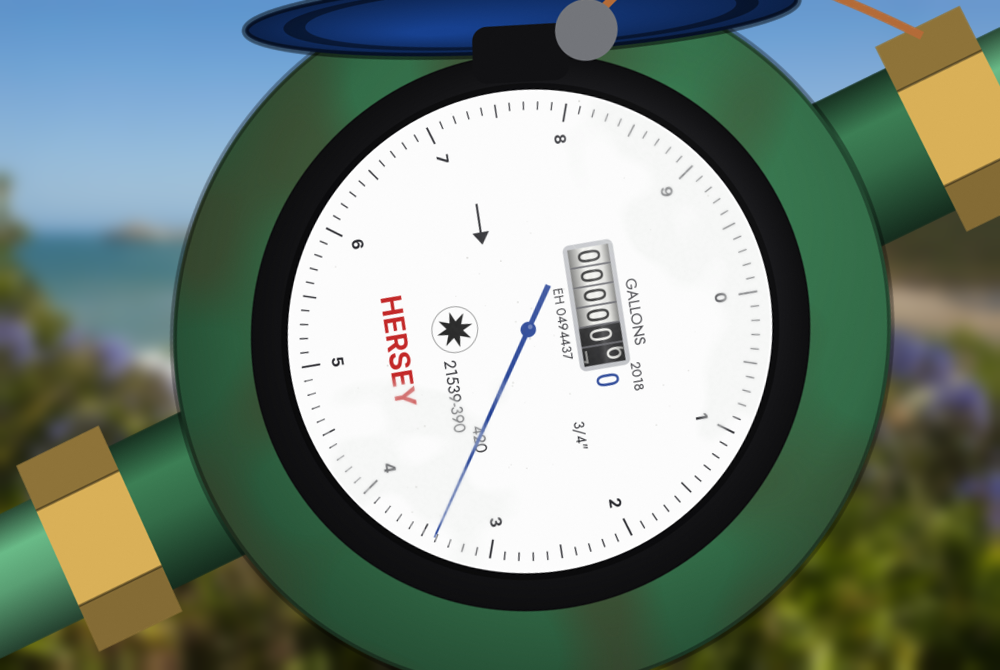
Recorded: 63.4; gal
